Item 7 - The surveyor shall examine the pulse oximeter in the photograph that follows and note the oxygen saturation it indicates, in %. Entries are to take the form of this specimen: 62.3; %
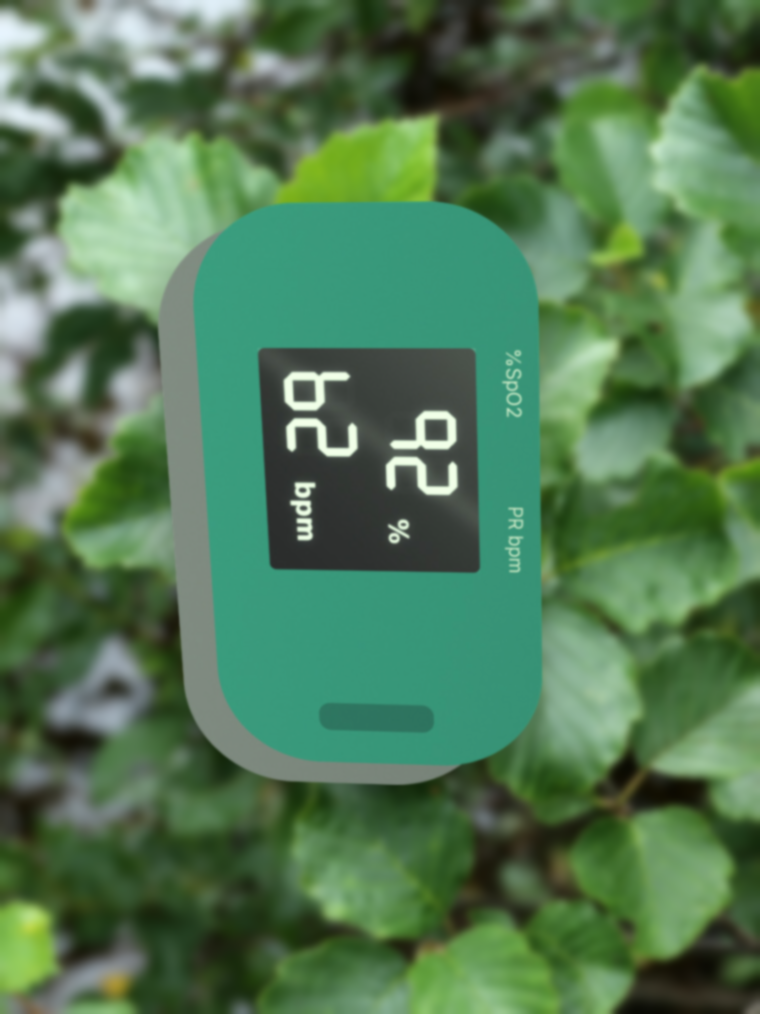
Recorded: 92; %
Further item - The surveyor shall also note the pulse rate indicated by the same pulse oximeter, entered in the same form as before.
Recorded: 62; bpm
